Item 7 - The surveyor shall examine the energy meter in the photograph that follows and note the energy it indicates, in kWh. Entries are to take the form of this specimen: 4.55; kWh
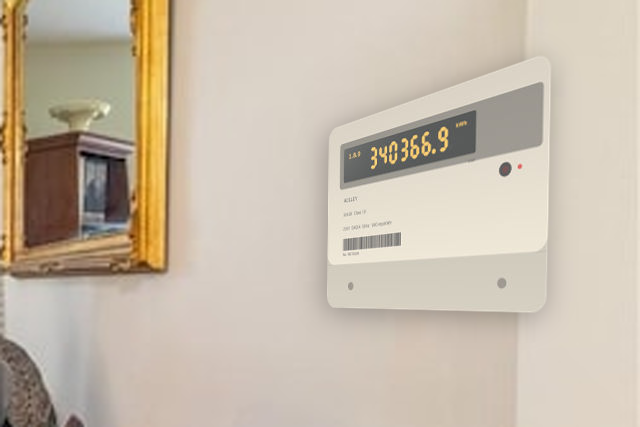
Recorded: 340366.9; kWh
